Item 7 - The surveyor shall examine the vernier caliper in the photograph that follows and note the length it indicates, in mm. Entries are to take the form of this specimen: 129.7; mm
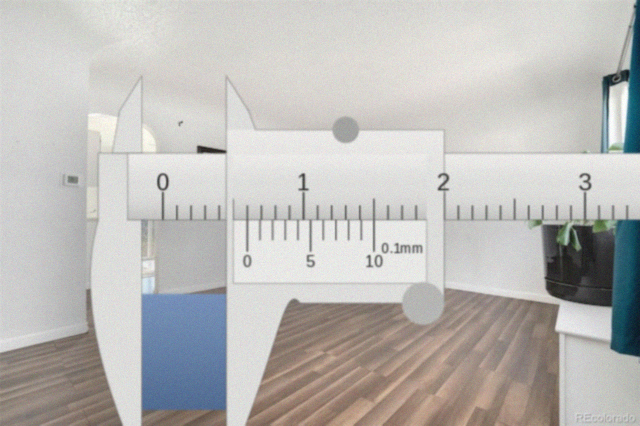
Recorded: 6.0; mm
